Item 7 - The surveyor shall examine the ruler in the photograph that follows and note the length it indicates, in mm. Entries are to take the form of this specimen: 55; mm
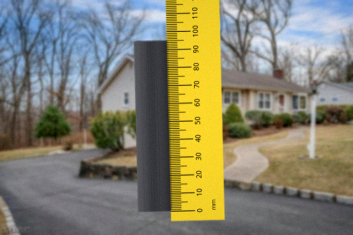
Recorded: 95; mm
